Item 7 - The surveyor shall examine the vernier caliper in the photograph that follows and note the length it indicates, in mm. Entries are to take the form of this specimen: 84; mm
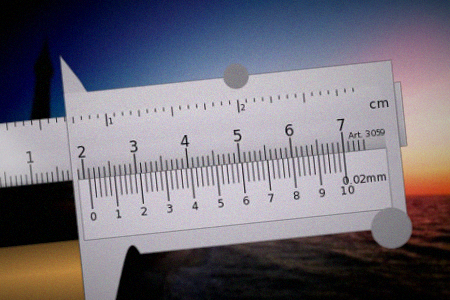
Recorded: 21.0; mm
